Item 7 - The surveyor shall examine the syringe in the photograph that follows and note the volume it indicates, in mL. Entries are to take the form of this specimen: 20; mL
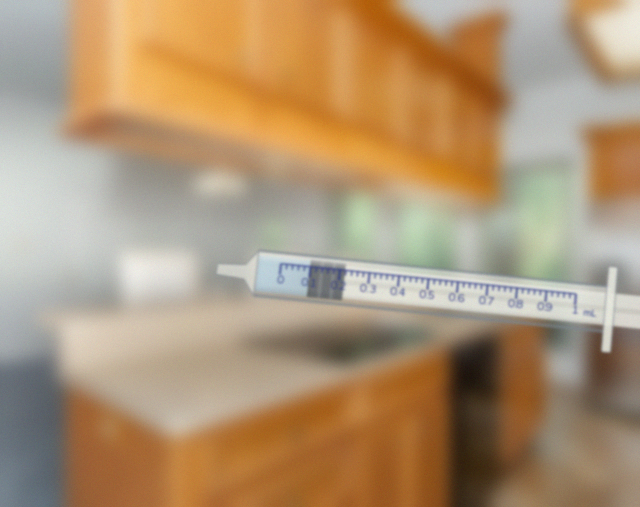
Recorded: 0.1; mL
